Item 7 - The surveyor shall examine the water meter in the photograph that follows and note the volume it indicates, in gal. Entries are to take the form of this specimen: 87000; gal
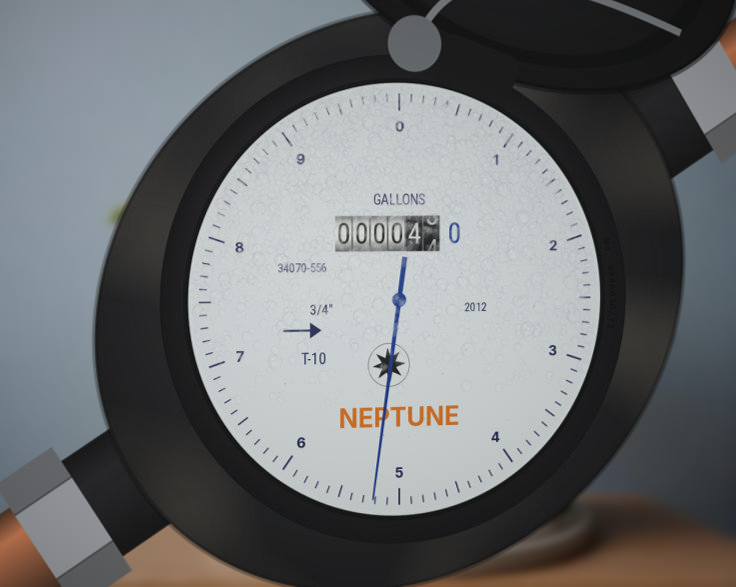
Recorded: 435.2; gal
